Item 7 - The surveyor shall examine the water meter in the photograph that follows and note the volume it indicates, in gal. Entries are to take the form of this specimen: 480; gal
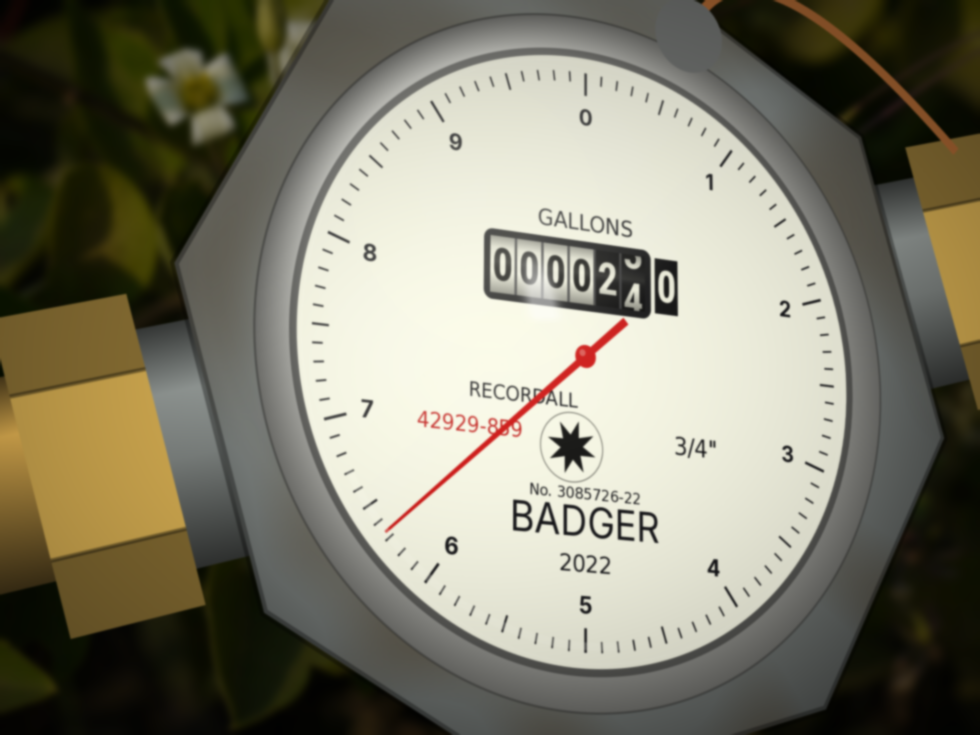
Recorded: 236.3; gal
